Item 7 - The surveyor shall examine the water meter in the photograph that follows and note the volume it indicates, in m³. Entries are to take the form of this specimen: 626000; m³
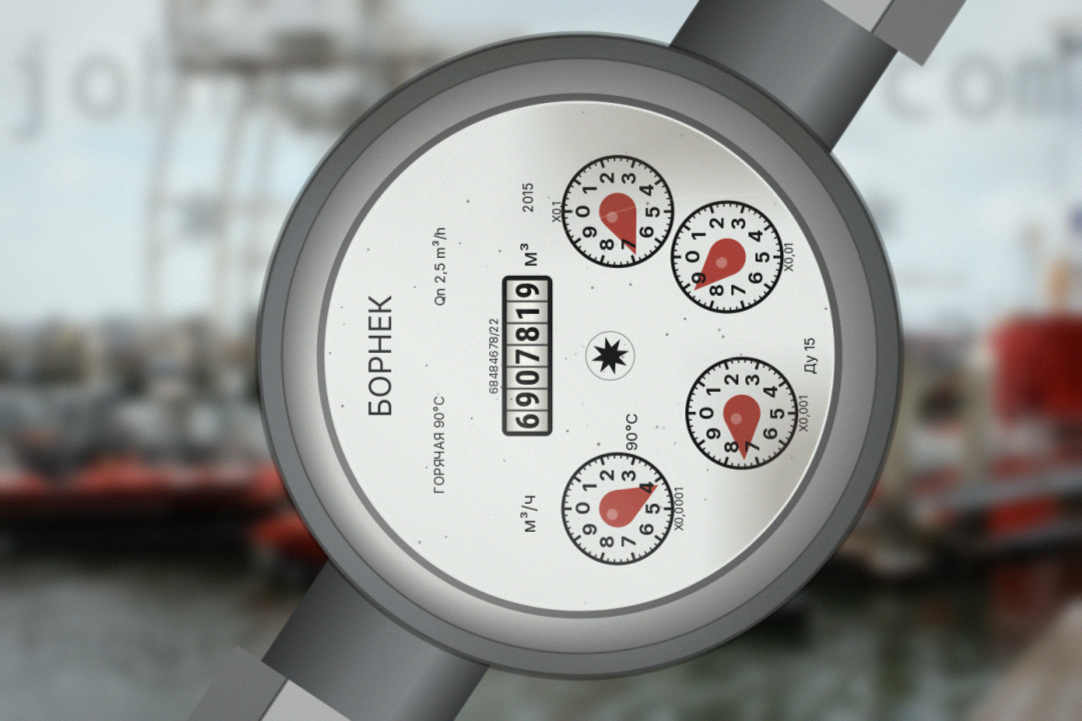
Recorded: 6907819.6874; m³
